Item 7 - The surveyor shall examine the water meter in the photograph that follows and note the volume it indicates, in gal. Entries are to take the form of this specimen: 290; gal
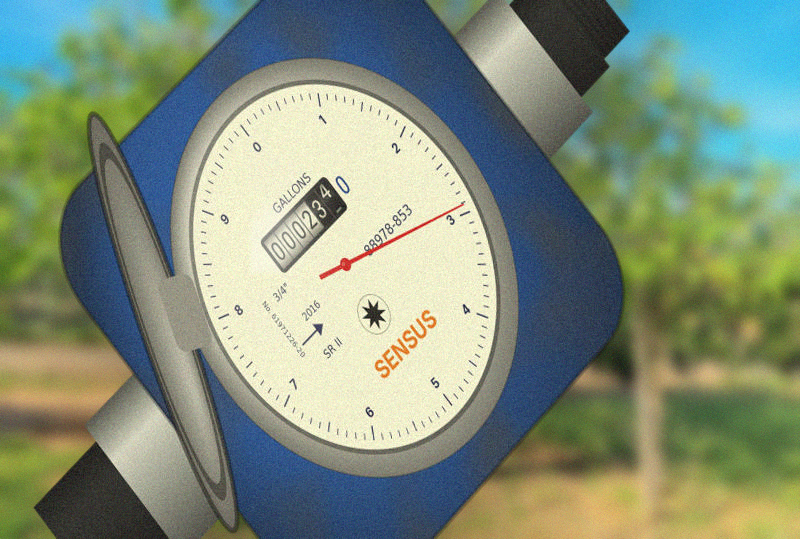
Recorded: 2342.9; gal
